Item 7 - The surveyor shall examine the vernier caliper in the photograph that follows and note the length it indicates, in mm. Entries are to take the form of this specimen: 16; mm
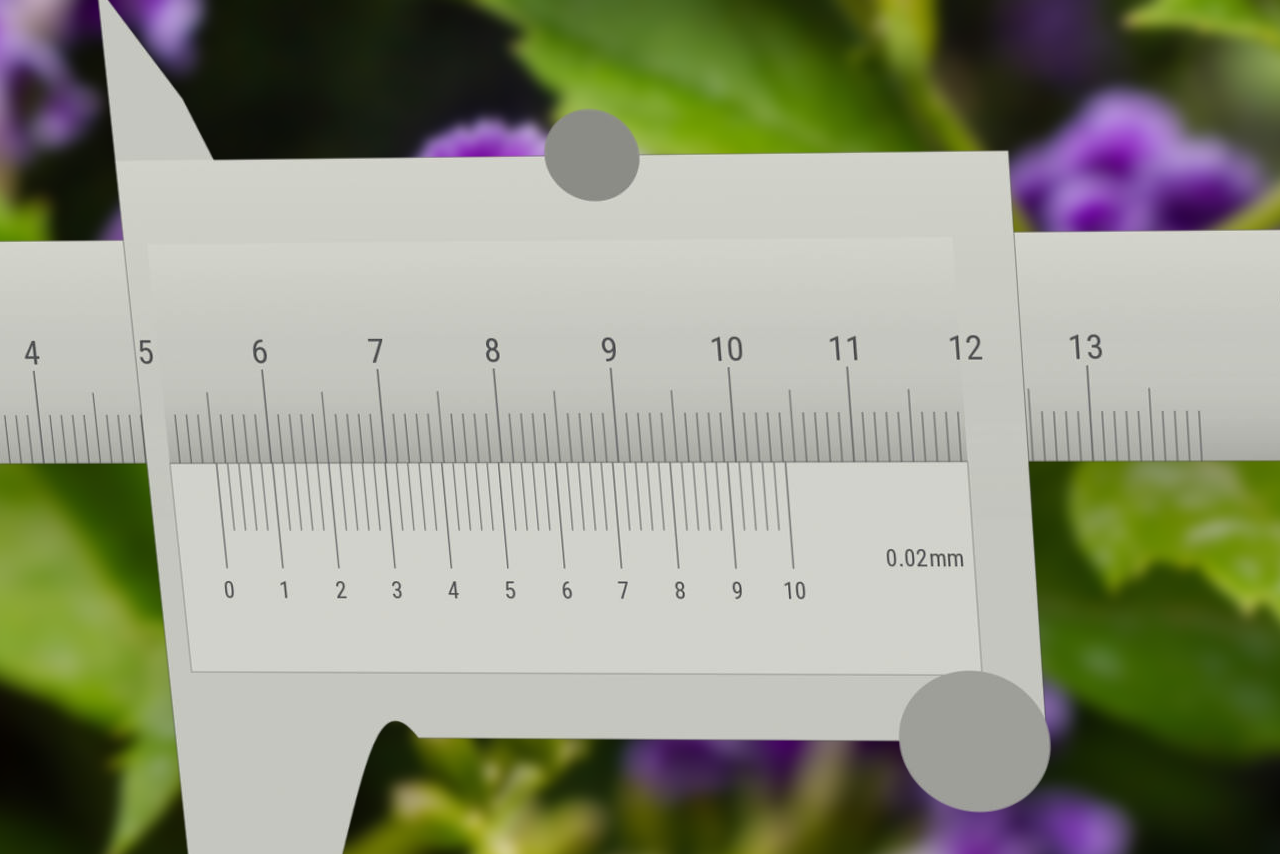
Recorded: 55.2; mm
